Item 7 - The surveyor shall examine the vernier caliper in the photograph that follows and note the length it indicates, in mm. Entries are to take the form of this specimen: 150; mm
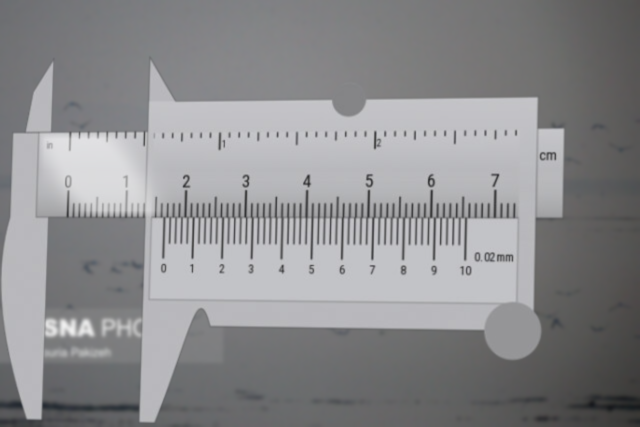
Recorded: 16.5; mm
